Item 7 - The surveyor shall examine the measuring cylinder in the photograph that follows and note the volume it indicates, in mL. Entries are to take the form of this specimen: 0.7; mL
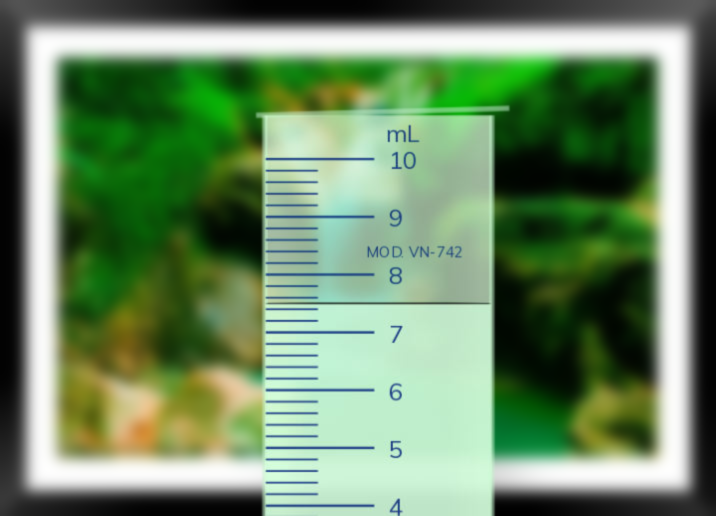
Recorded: 7.5; mL
